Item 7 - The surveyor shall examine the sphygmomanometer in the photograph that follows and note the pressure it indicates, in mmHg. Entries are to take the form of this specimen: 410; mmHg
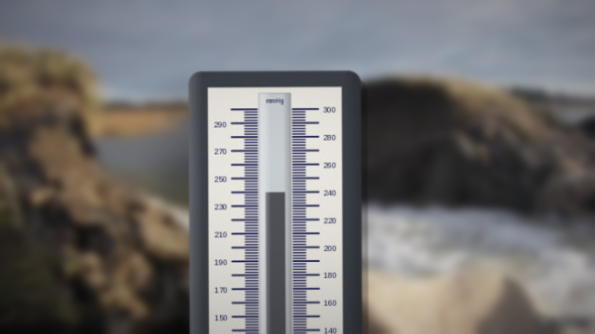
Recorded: 240; mmHg
